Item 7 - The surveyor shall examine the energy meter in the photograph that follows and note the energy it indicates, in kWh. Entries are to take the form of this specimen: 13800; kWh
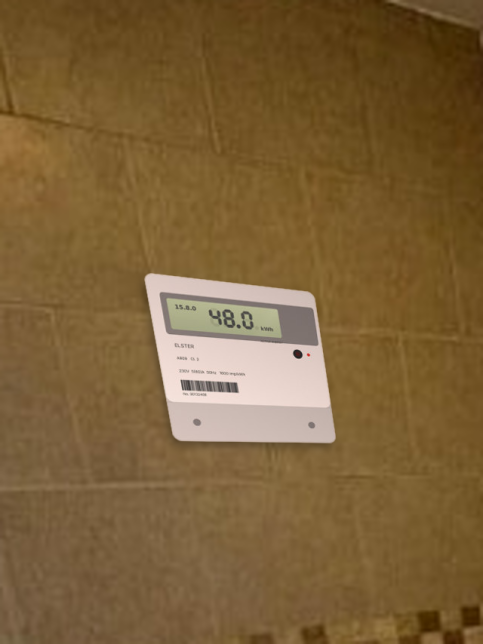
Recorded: 48.0; kWh
